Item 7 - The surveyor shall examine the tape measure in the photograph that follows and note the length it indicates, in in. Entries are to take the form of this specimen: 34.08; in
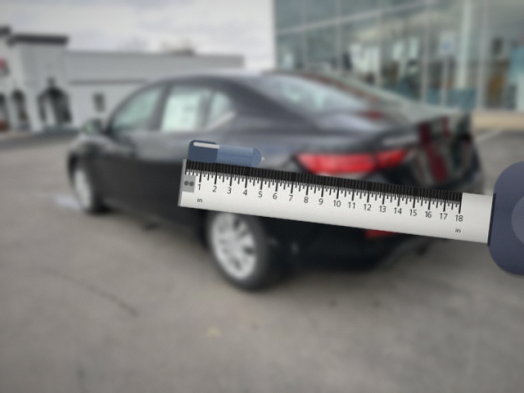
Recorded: 5; in
